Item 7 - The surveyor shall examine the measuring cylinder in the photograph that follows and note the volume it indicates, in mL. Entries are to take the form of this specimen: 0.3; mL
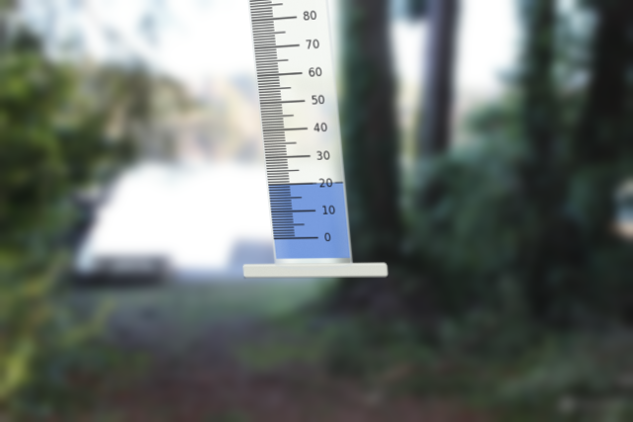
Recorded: 20; mL
